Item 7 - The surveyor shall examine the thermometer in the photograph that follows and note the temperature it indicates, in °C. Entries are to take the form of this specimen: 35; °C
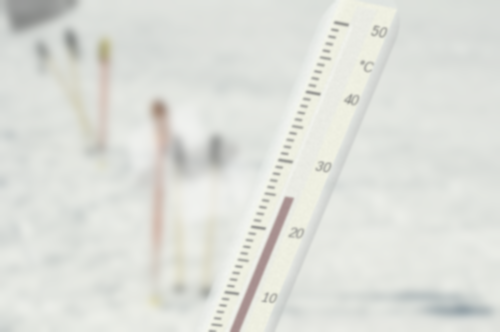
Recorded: 25; °C
